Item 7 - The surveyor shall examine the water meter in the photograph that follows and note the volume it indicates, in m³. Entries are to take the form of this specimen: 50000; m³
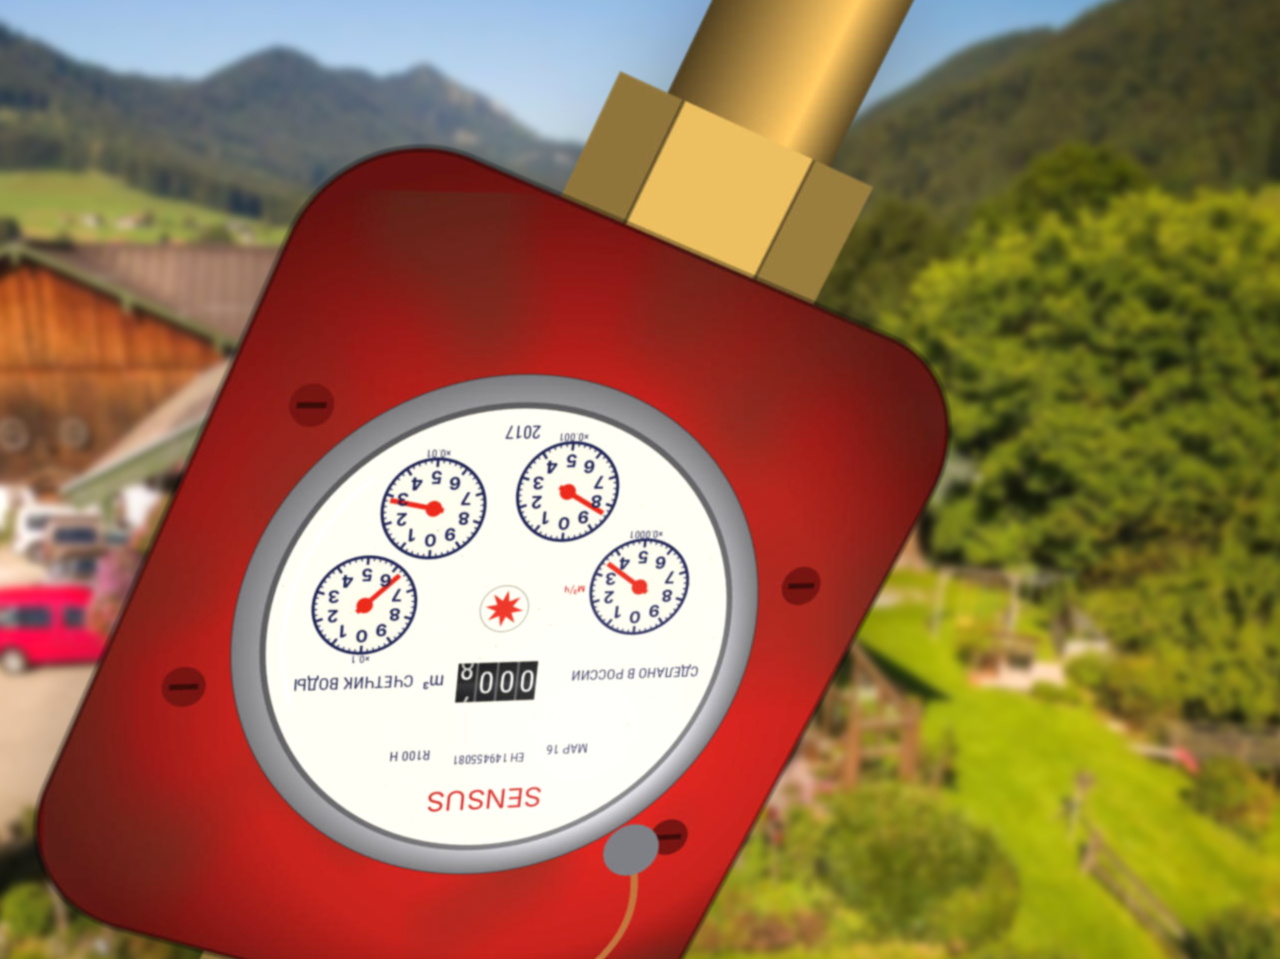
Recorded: 7.6283; m³
